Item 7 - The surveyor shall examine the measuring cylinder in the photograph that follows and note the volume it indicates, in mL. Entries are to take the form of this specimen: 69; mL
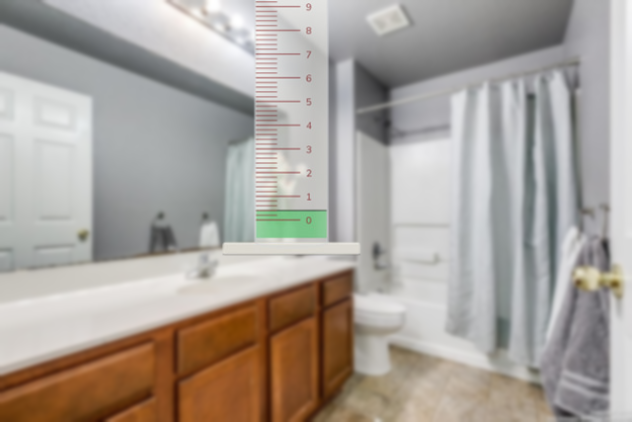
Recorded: 0.4; mL
